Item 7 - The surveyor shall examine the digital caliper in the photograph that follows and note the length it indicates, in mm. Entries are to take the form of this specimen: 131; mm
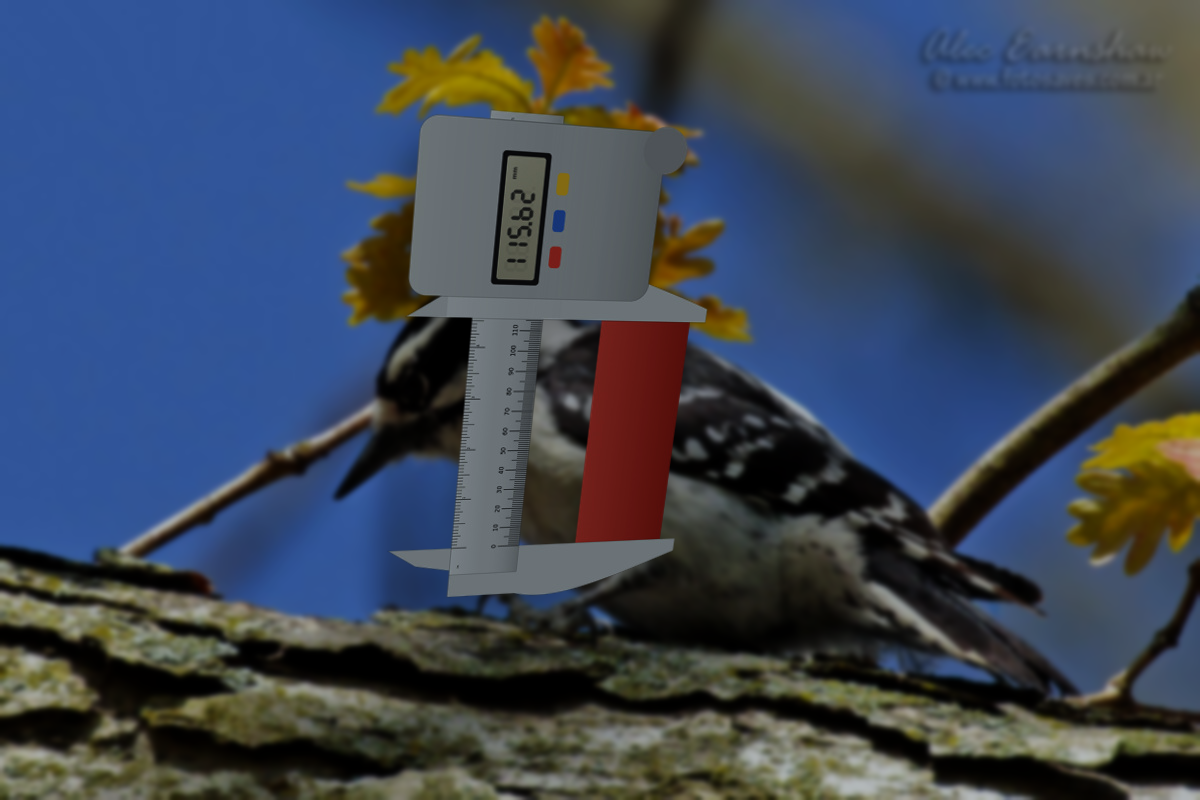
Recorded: 115.62; mm
